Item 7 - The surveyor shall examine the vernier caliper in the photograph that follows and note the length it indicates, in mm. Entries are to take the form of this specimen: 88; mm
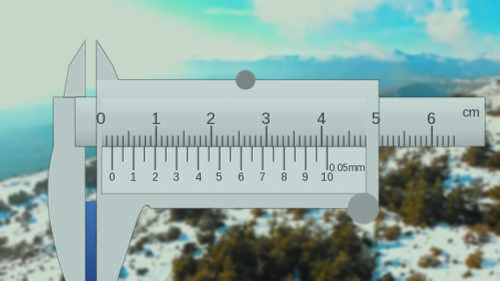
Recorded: 2.0; mm
